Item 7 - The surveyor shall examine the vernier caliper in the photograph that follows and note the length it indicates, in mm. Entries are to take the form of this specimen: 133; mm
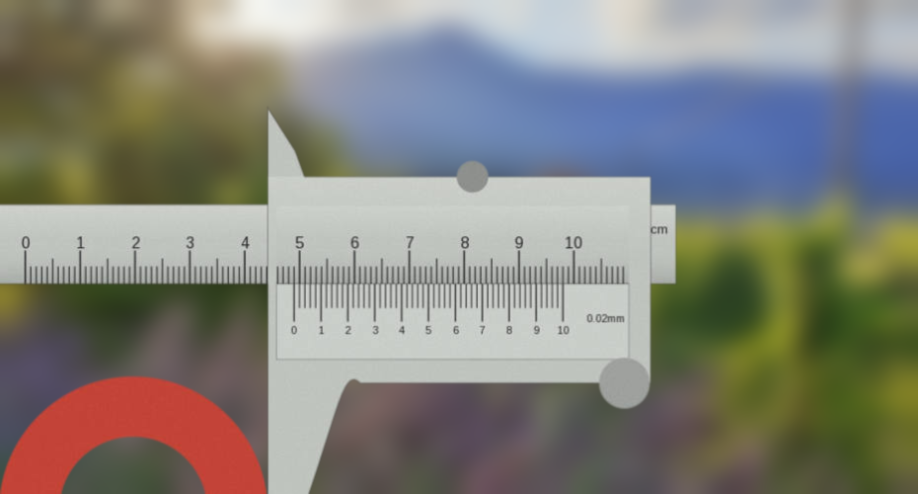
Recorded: 49.0; mm
